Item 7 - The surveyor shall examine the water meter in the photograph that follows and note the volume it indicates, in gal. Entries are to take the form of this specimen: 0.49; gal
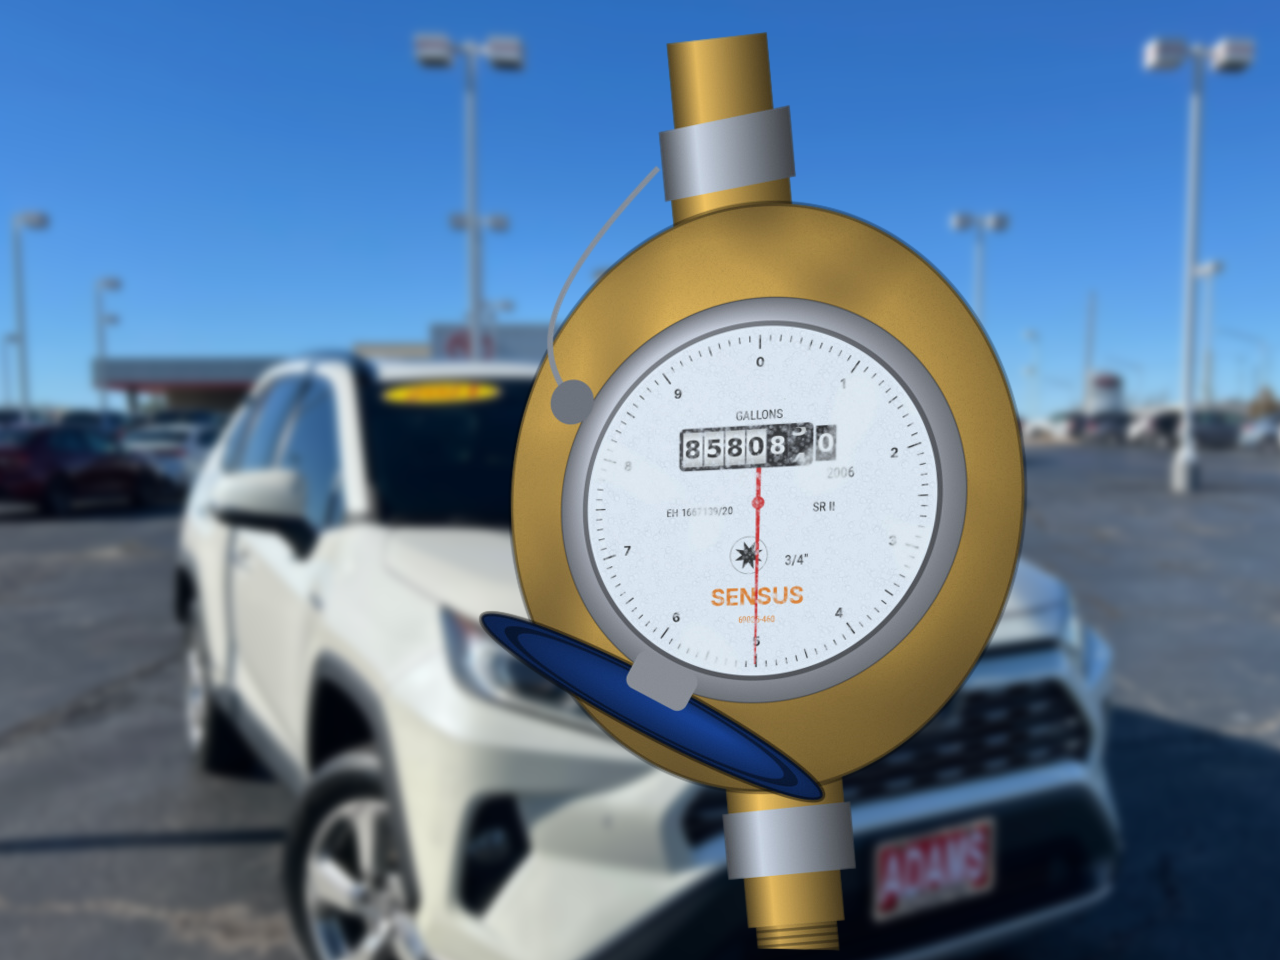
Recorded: 8580835.0; gal
